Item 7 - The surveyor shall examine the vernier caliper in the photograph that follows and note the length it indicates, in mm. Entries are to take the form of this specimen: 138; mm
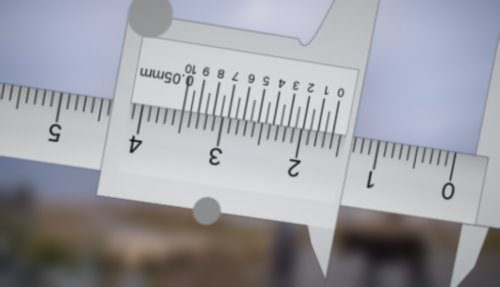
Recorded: 16.0; mm
